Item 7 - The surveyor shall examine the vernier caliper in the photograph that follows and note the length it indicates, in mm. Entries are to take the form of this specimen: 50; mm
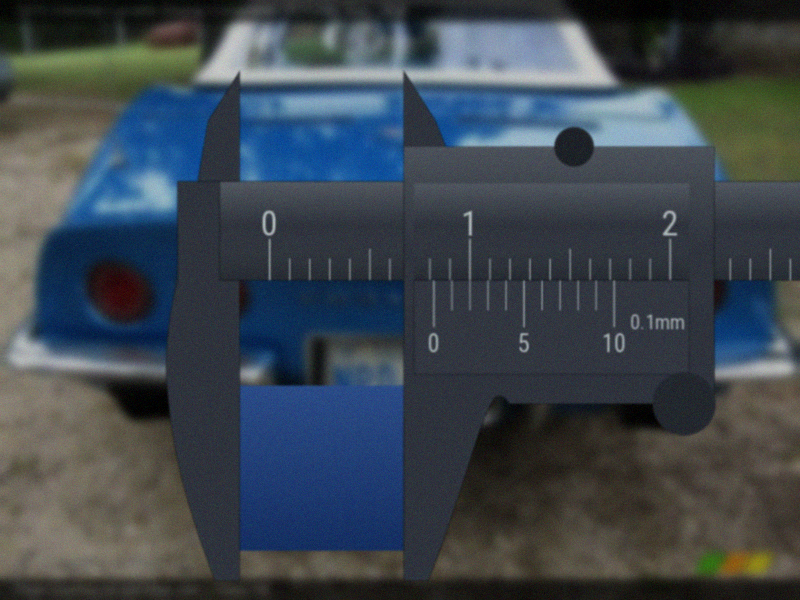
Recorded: 8.2; mm
